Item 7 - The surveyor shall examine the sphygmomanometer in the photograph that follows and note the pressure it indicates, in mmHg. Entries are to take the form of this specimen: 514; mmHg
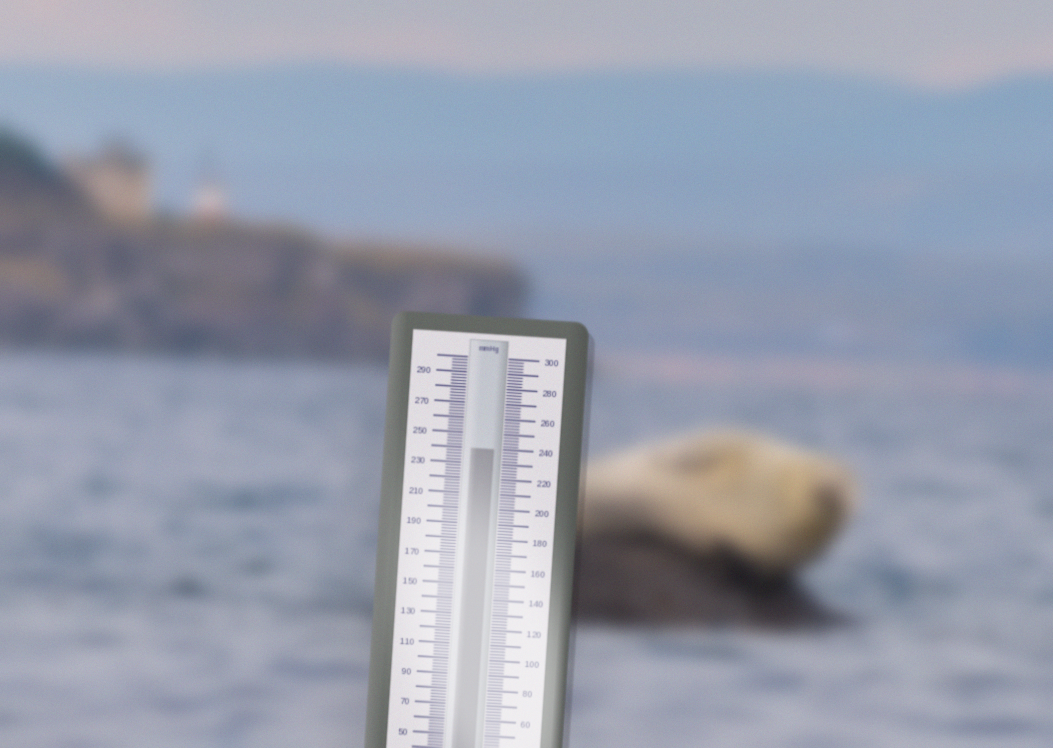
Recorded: 240; mmHg
